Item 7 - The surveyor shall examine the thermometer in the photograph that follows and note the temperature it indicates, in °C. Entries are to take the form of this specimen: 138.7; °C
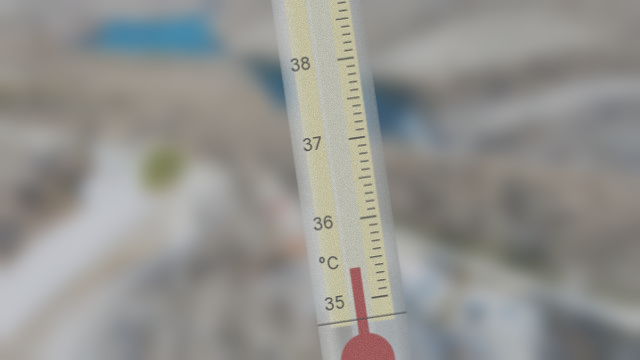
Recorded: 35.4; °C
